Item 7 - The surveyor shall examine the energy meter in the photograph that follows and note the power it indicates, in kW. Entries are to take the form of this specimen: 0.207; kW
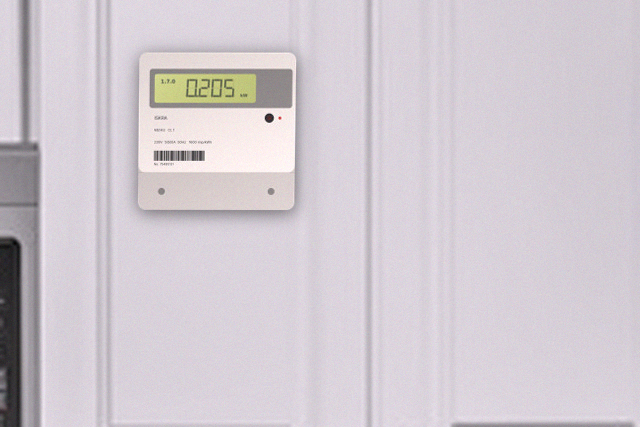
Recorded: 0.205; kW
